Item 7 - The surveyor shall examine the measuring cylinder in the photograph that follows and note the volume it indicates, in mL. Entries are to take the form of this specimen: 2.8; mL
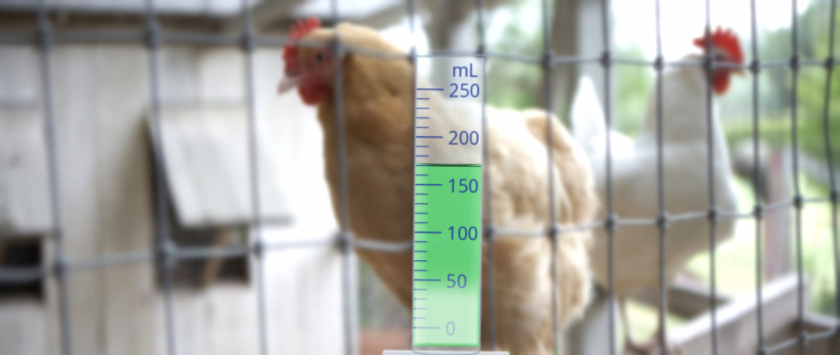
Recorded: 170; mL
